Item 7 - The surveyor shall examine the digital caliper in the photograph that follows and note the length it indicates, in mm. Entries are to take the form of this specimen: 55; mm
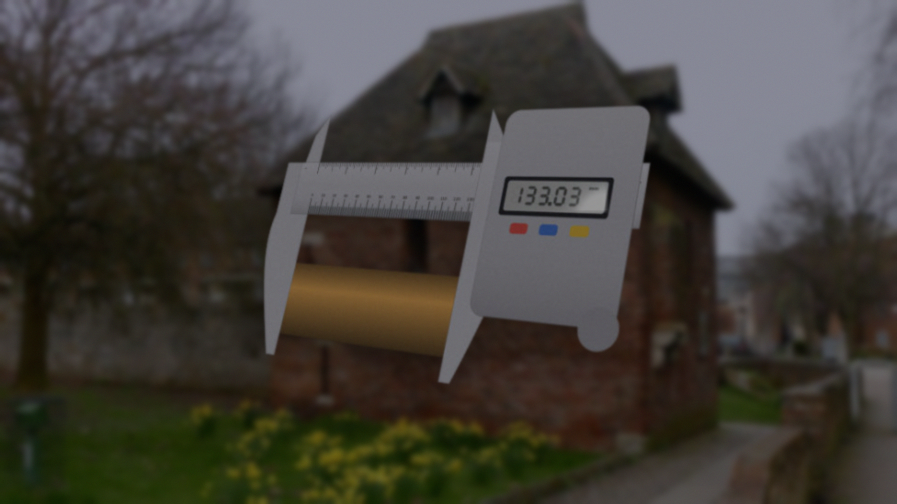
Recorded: 133.03; mm
